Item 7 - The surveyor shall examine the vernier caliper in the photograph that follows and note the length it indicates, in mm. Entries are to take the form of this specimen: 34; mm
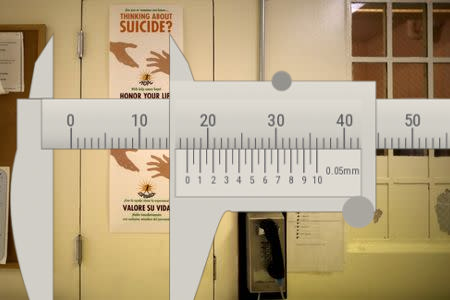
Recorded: 17.0; mm
